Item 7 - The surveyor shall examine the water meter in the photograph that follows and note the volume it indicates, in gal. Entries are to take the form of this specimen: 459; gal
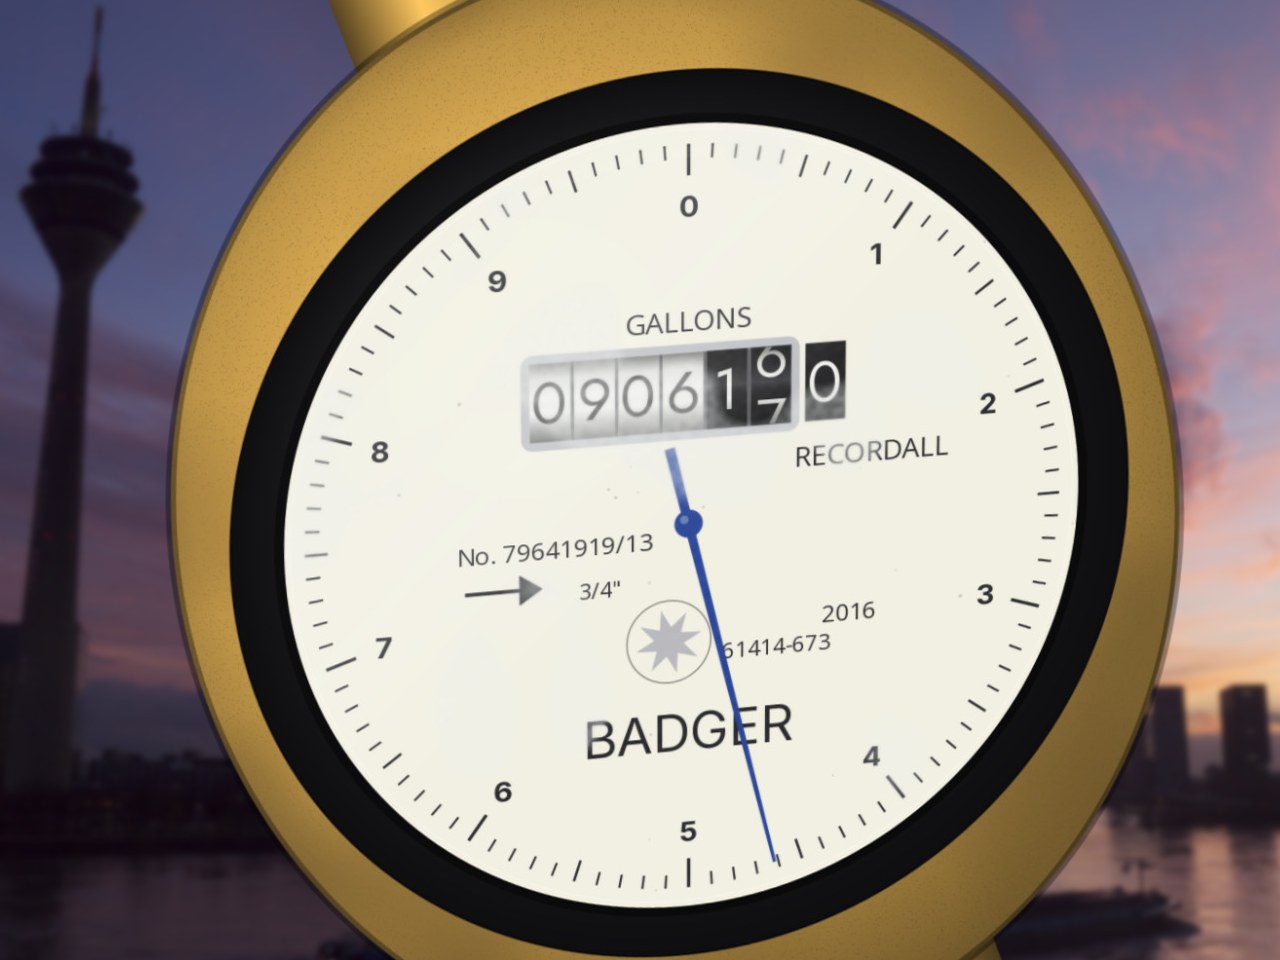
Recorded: 906164.6; gal
